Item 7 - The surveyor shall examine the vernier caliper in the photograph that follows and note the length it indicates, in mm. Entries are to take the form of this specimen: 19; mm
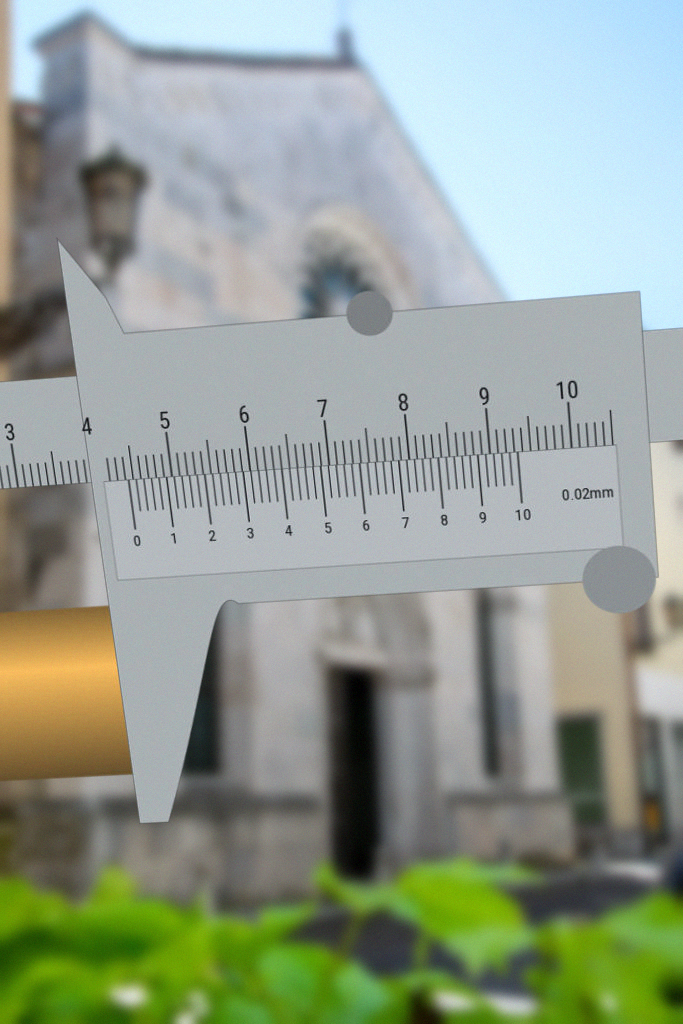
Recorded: 44.4; mm
